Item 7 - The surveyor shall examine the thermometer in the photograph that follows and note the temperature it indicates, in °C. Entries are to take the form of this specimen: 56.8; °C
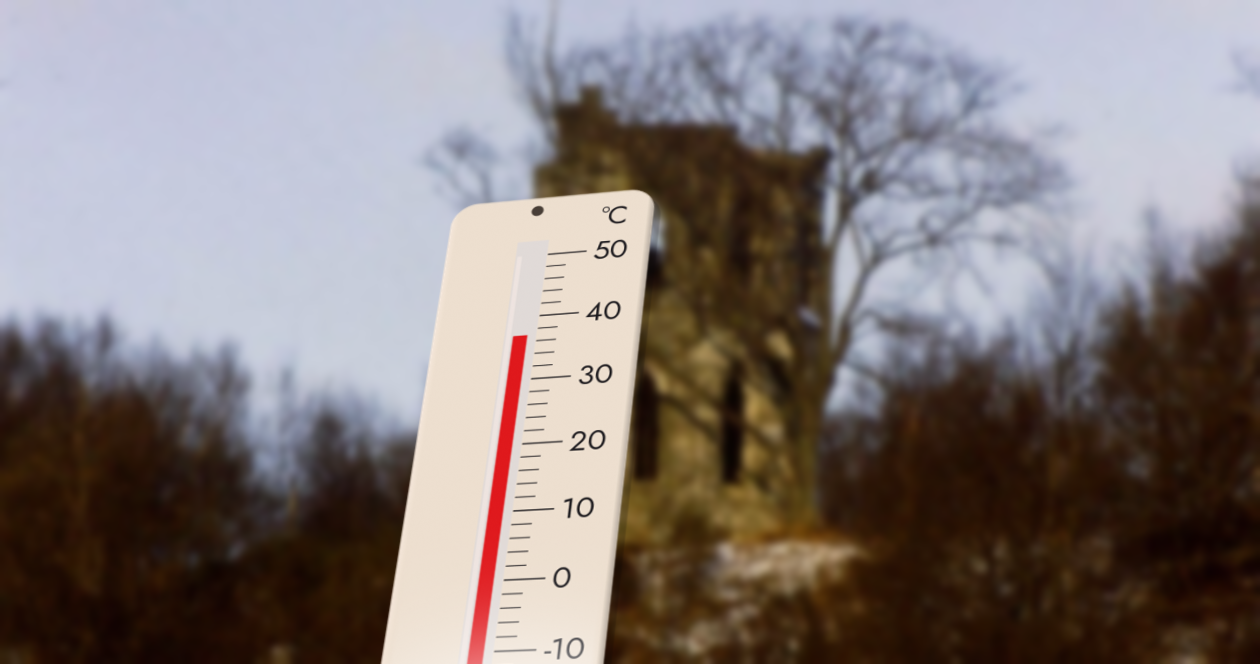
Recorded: 37; °C
